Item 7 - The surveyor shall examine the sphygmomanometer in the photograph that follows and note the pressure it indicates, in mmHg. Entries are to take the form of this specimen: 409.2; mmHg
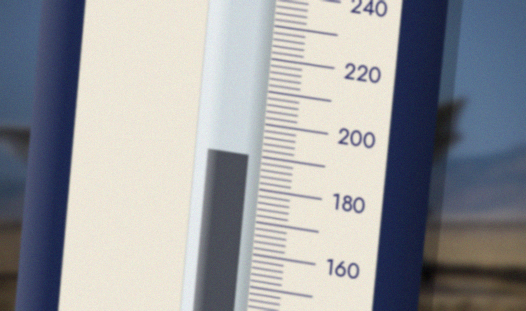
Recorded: 190; mmHg
